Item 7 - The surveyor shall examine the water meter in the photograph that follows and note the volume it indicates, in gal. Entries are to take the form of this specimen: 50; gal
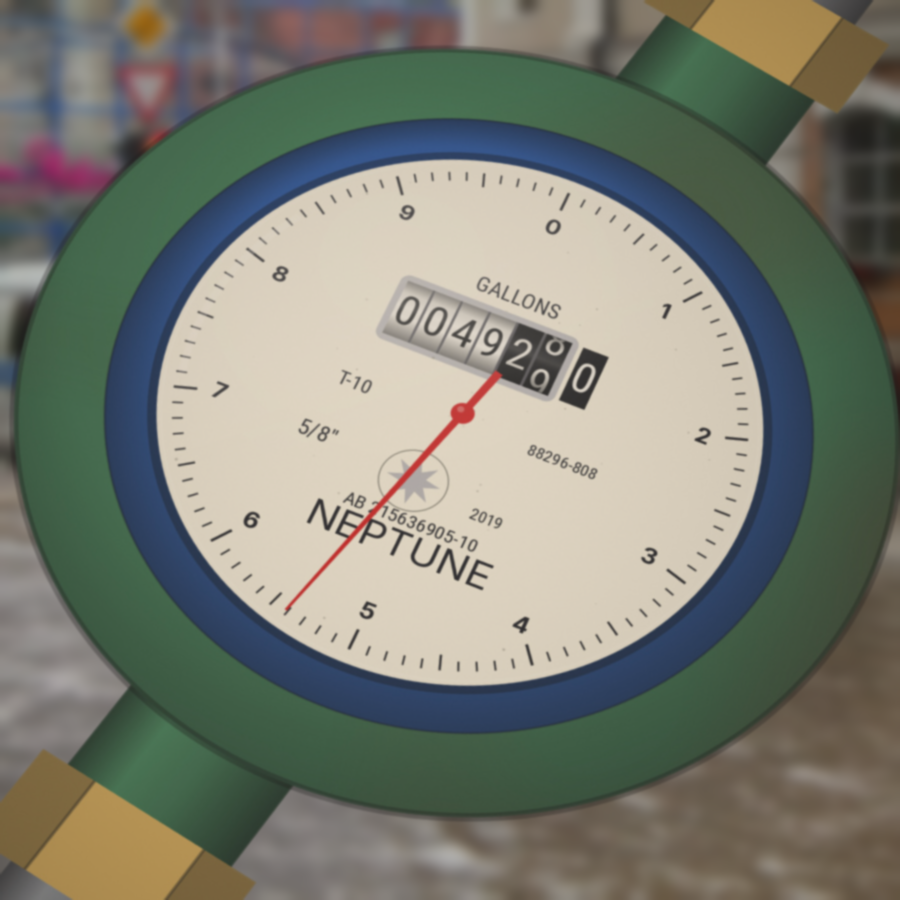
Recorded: 49285.4; gal
